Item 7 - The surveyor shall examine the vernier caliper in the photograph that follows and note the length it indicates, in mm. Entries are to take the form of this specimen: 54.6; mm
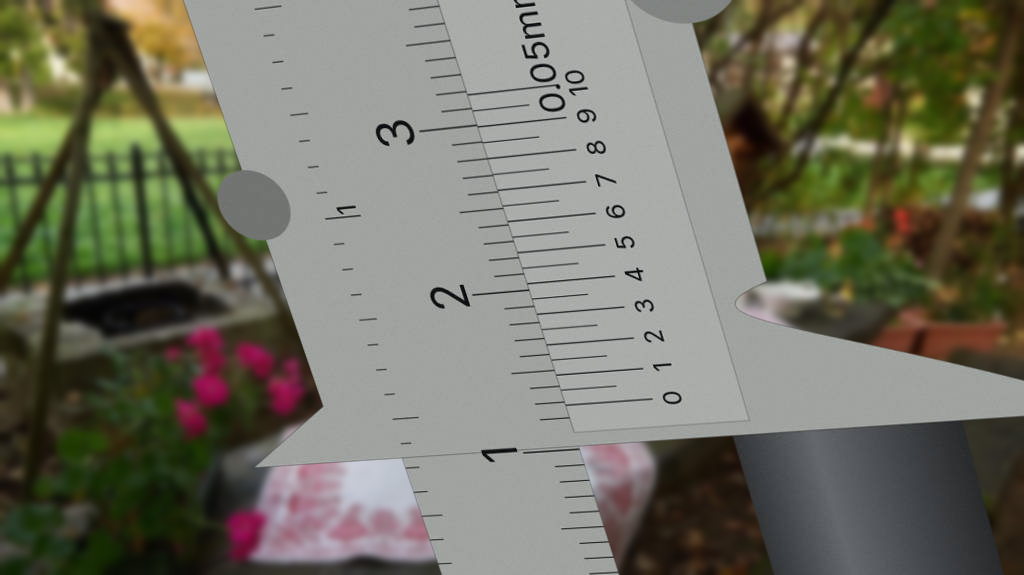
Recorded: 12.8; mm
